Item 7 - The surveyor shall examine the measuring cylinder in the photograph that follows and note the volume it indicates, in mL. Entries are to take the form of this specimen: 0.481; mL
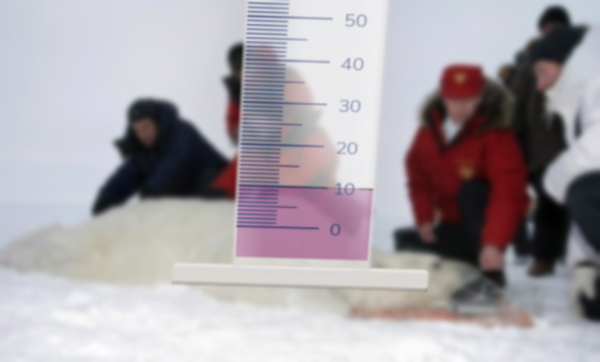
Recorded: 10; mL
